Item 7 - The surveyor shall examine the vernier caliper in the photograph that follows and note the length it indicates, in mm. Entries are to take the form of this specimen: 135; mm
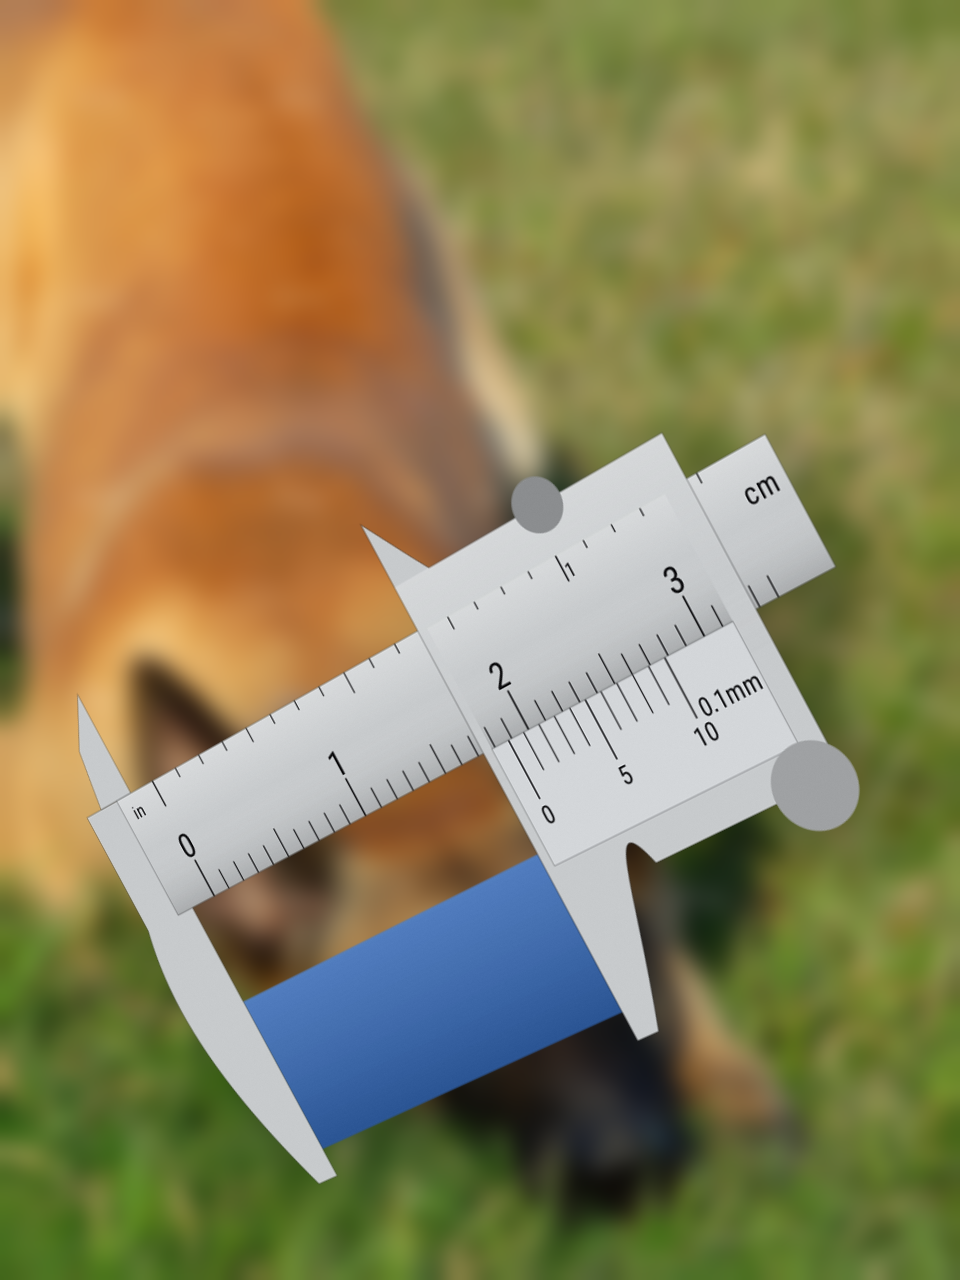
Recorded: 18.8; mm
